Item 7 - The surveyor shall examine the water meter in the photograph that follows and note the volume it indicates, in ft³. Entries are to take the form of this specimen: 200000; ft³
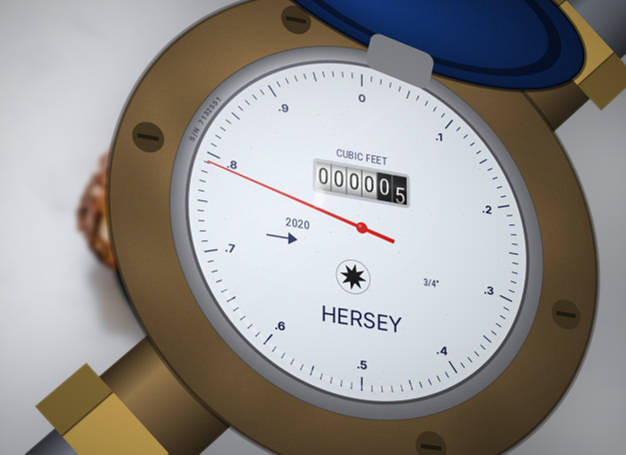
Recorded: 4.79; ft³
